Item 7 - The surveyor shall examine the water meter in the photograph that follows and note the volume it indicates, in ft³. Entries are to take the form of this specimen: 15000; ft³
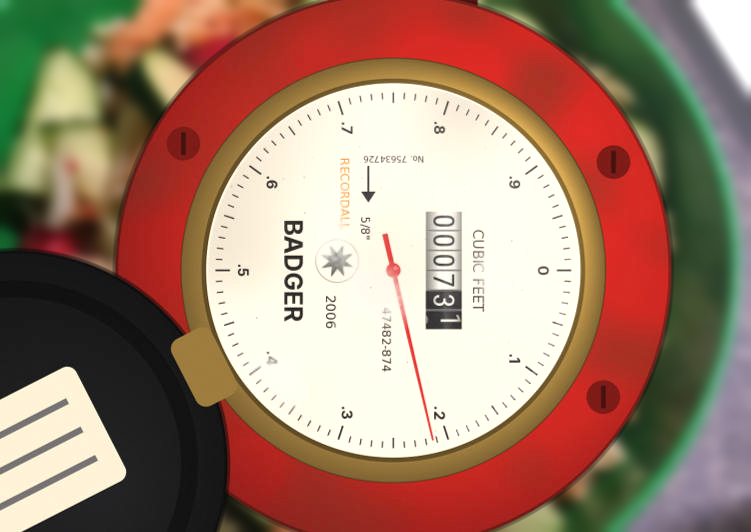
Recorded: 731.21; ft³
